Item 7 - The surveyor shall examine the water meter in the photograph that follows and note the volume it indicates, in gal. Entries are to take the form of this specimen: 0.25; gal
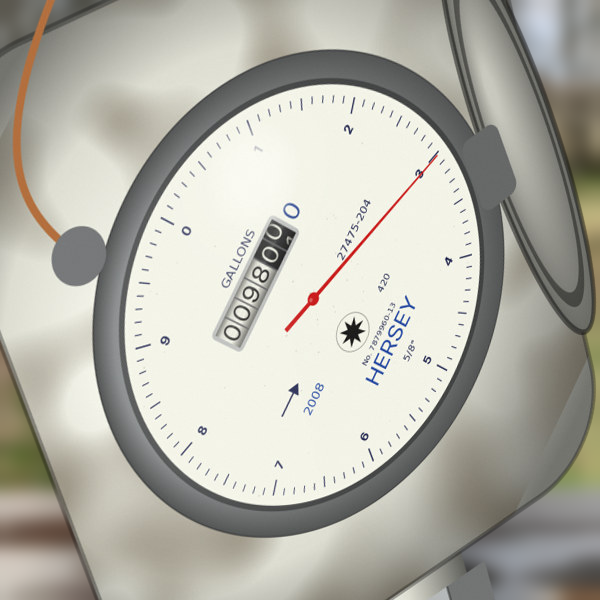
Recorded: 98003.0; gal
